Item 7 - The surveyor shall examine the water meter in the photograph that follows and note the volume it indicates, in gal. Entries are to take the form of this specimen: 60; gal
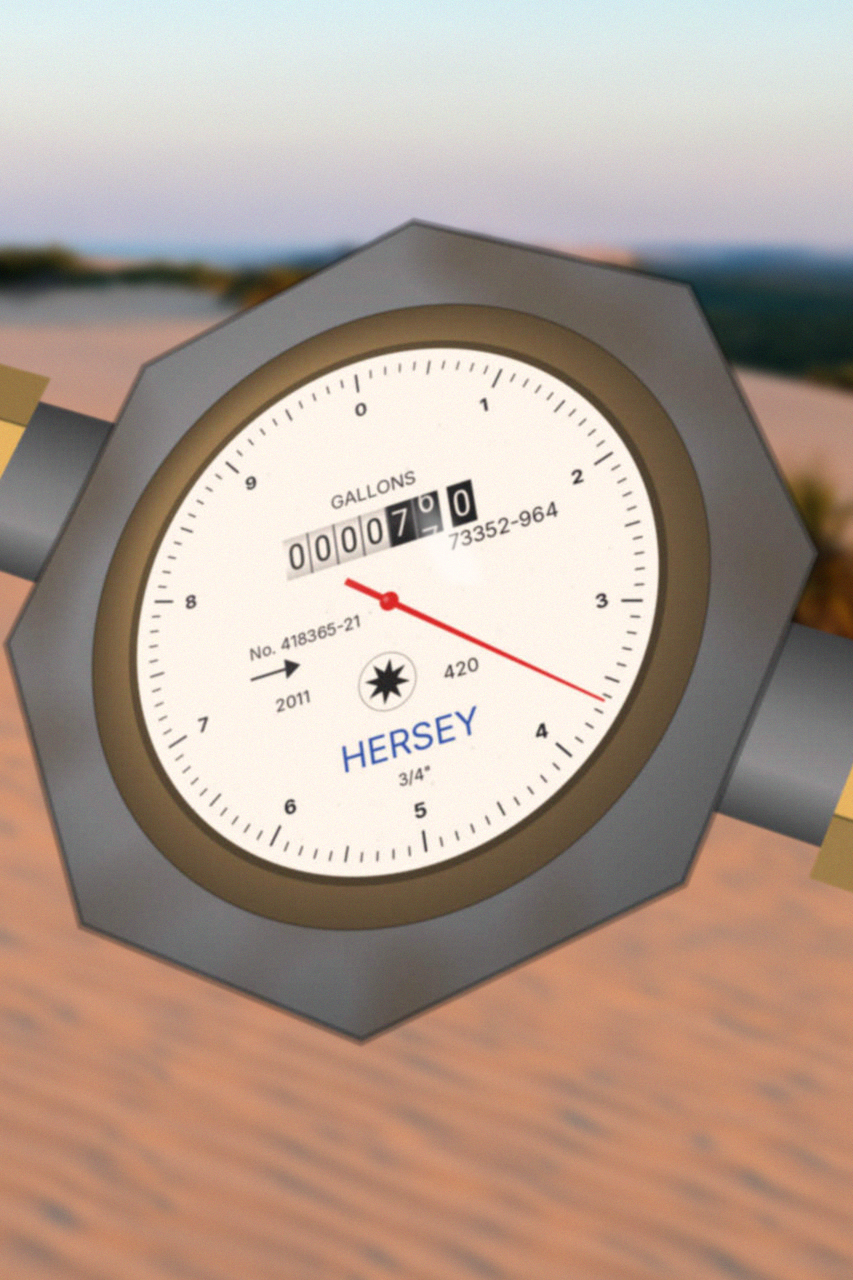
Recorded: 763.6; gal
